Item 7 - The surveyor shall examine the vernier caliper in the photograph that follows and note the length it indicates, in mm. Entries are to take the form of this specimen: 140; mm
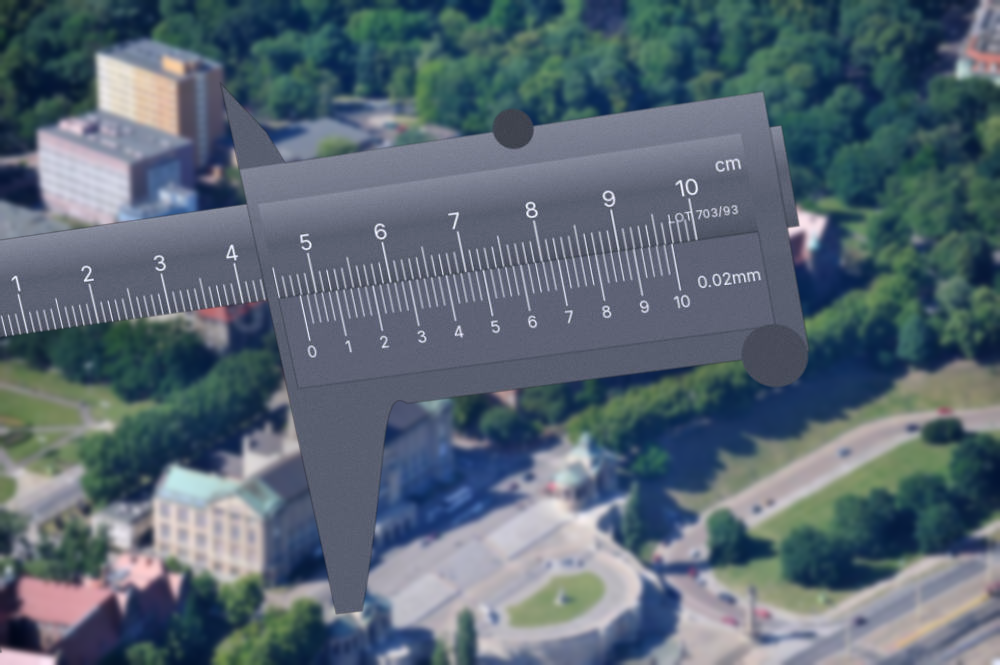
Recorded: 47.8; mm
